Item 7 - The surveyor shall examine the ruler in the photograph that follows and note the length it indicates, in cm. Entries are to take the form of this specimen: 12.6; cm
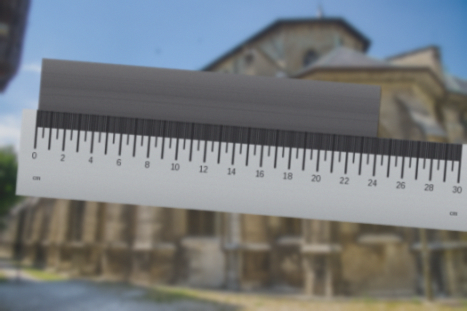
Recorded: 24; cm
